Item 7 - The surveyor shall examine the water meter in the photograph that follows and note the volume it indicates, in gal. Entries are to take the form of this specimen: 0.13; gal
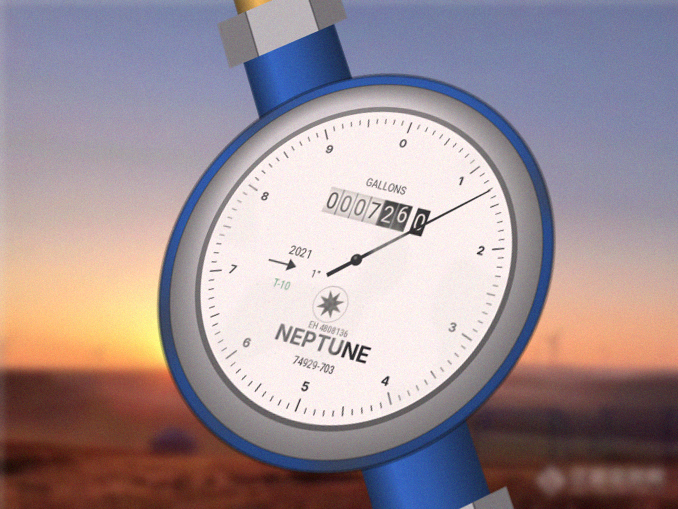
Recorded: 7261.3; gal
